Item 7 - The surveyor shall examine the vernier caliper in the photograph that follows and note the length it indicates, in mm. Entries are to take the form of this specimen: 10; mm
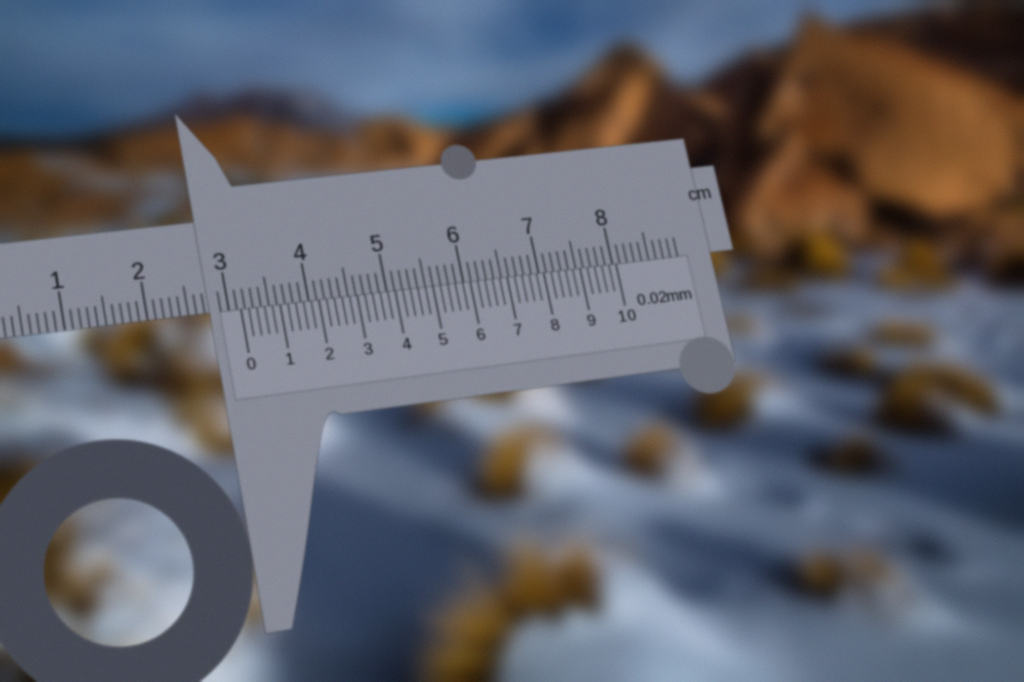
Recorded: 31.5; mm
